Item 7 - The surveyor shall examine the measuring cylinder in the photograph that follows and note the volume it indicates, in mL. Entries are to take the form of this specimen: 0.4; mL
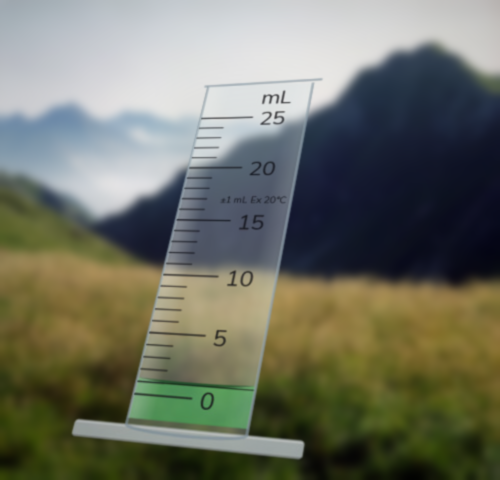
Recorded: 1; mL
